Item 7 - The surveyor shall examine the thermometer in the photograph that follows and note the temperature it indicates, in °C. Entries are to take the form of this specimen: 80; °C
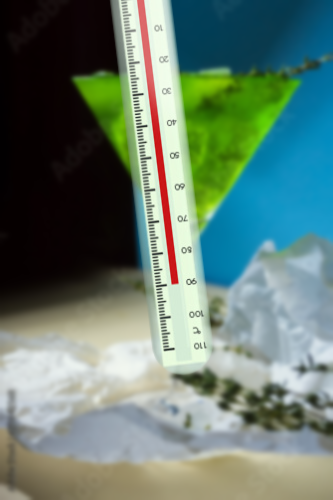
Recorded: 90; °C
